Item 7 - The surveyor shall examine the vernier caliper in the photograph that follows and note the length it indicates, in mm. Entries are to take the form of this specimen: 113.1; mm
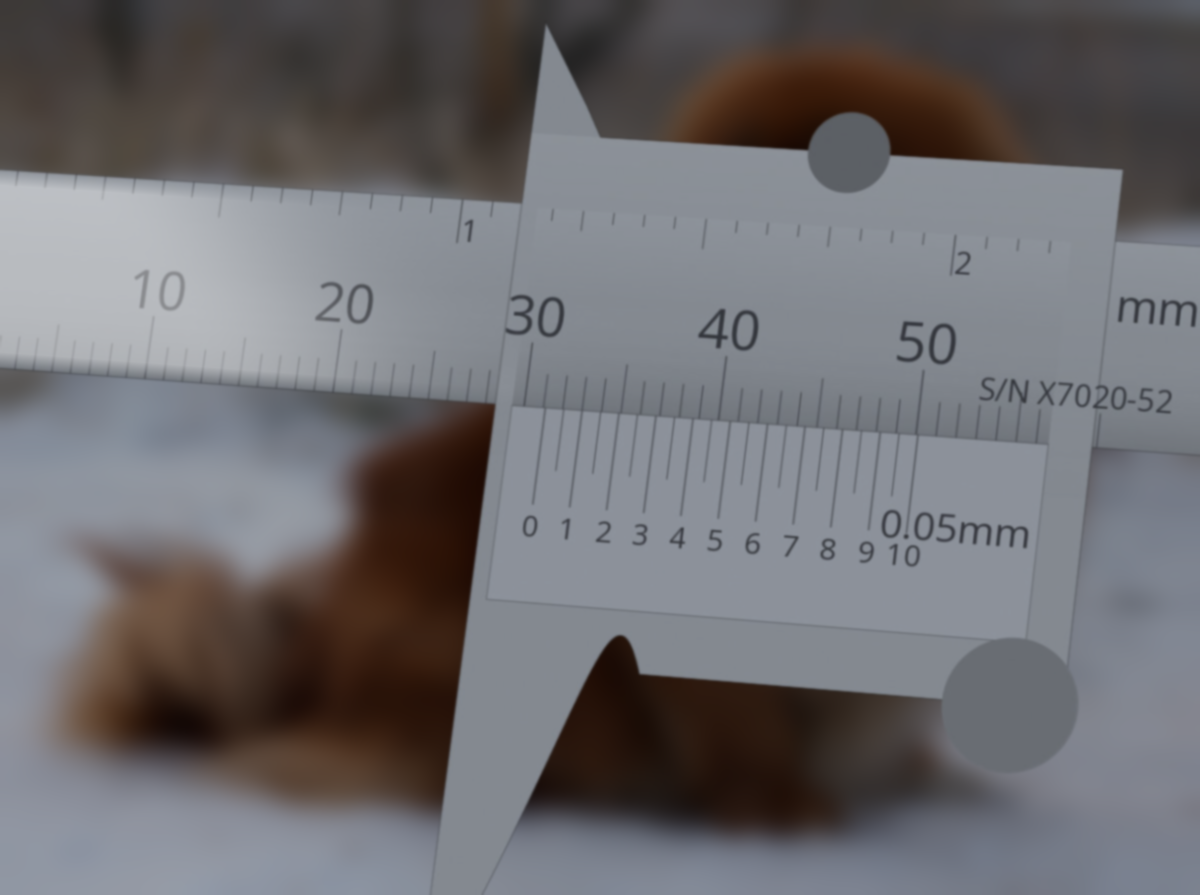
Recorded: 31.1; mm
